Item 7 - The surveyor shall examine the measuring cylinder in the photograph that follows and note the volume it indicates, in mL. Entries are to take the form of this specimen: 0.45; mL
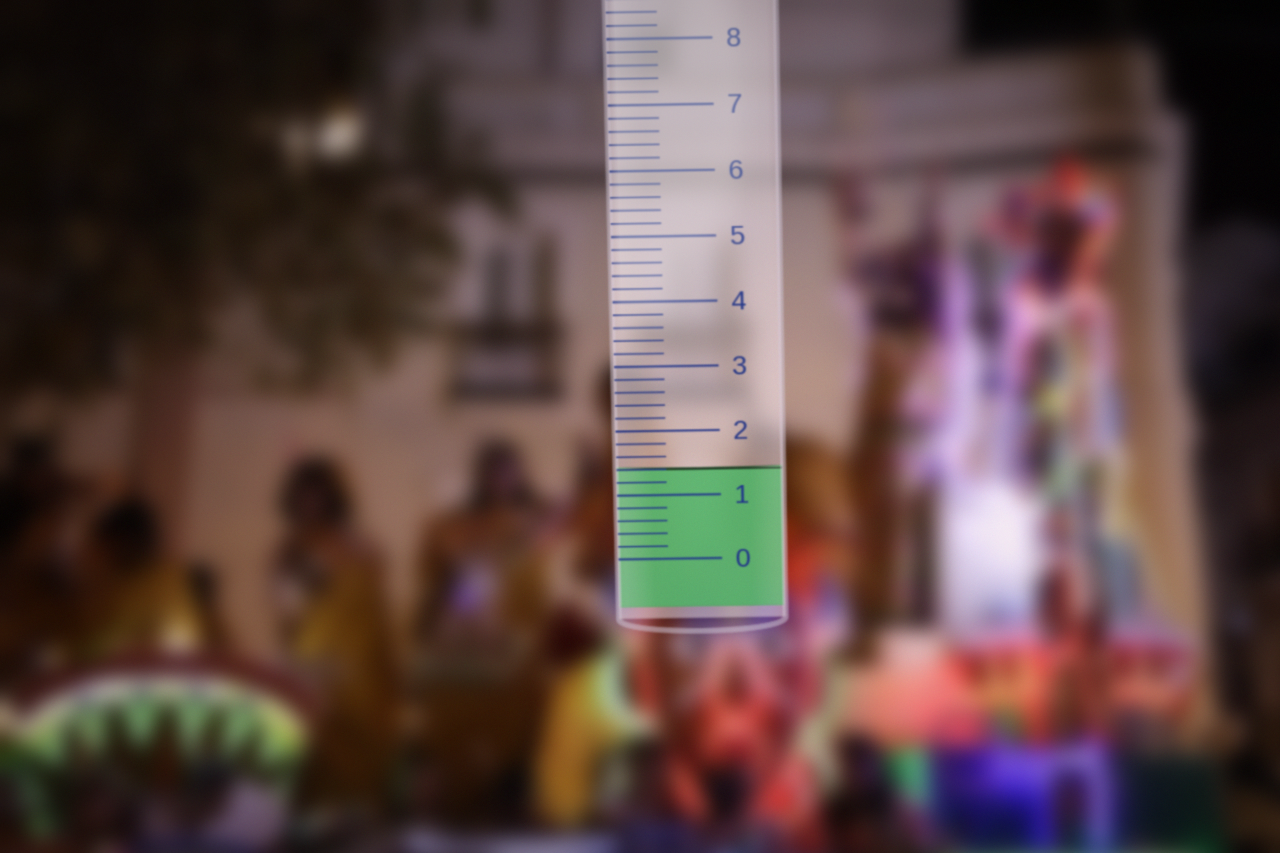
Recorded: 1.4; mL
